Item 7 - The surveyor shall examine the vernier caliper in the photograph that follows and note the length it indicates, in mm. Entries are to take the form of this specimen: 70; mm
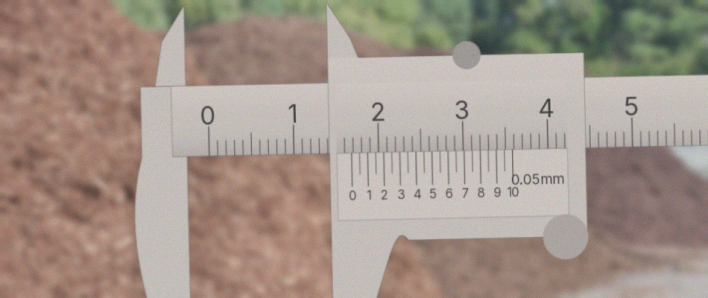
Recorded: 16.8; mm
